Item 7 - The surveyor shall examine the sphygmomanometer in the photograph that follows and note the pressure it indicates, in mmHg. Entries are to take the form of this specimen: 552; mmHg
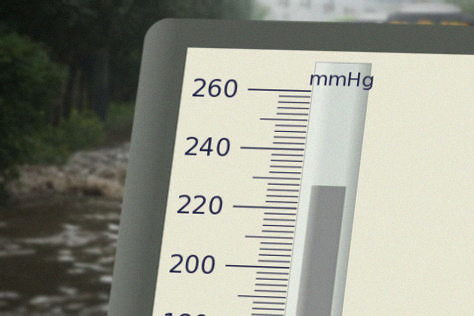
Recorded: 228; mmHg
